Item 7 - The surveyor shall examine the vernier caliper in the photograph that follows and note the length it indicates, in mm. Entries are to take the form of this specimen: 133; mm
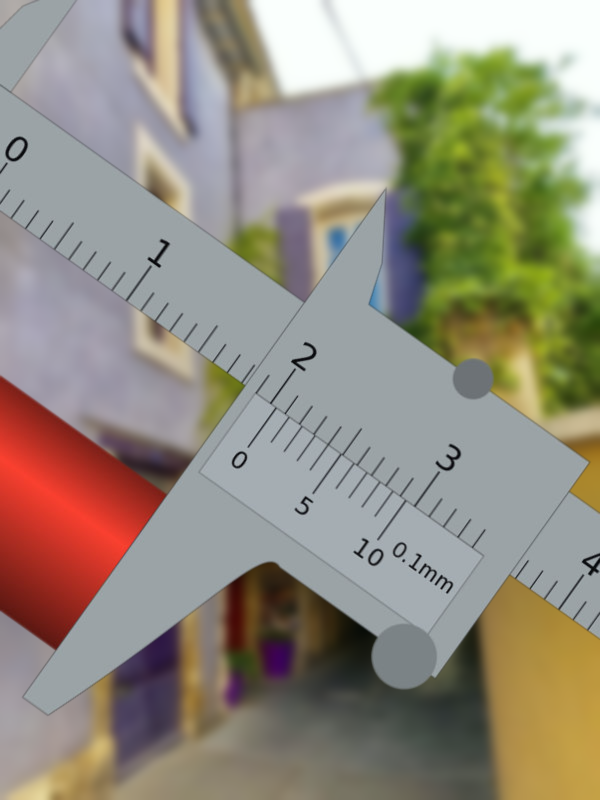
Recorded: 20.4; mm
